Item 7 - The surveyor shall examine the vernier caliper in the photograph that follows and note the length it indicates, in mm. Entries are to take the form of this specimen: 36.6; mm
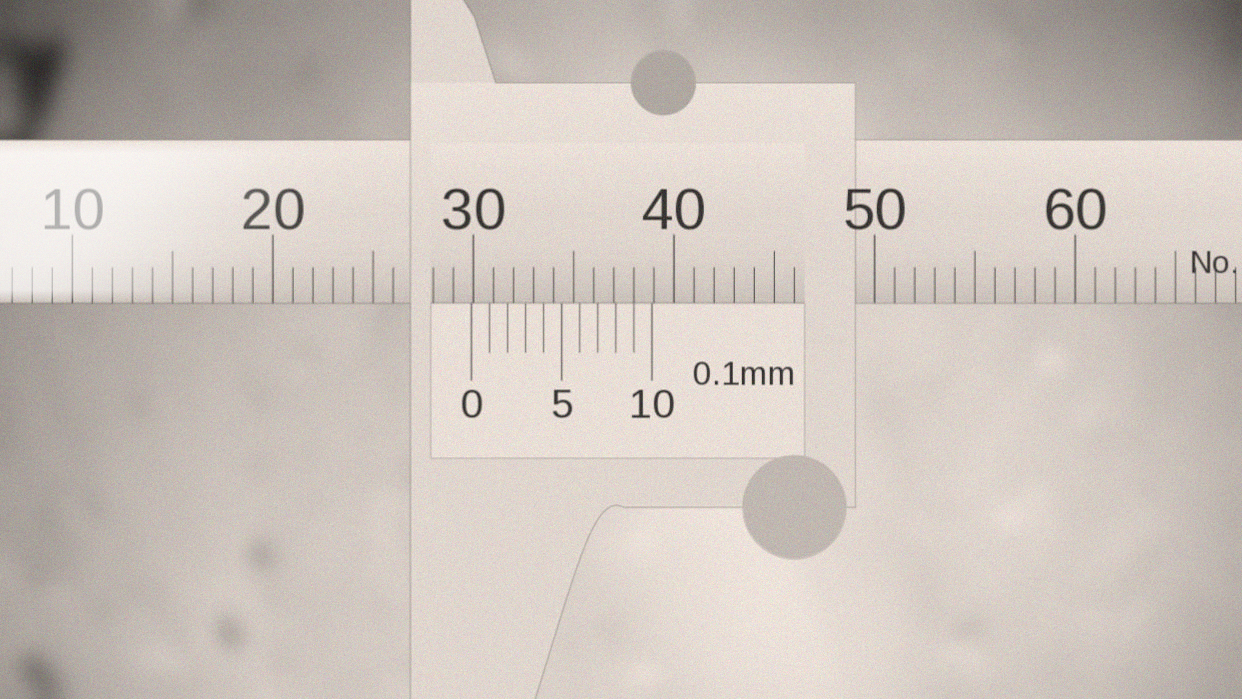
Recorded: 29.9; mm
